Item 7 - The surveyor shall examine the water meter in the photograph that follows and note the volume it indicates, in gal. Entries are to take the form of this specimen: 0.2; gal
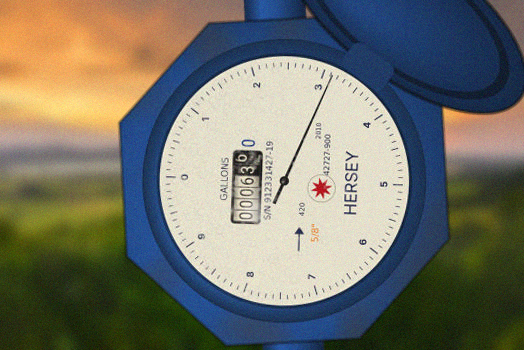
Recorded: 6363.1; gal
